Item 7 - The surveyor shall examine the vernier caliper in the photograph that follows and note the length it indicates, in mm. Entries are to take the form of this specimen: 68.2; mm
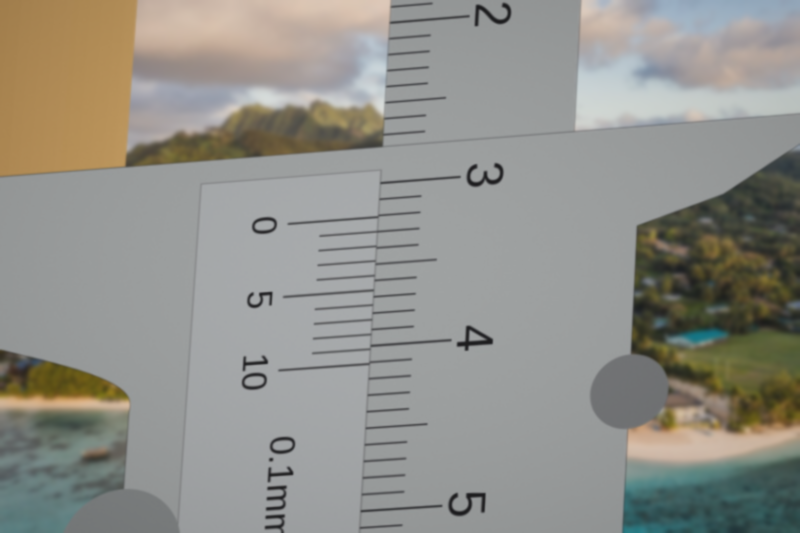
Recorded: 32.1; mm
